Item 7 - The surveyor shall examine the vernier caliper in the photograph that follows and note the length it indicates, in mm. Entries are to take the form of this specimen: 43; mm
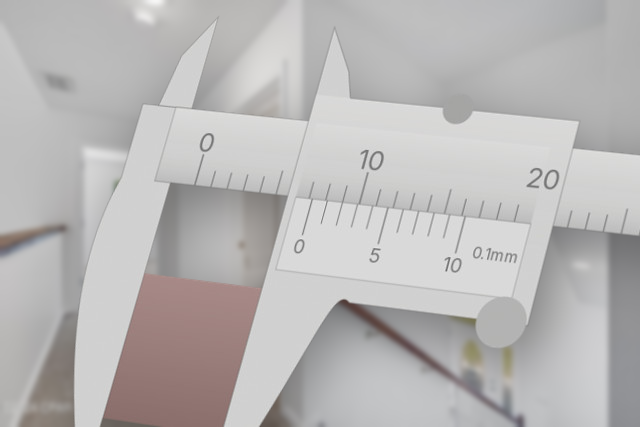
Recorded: 7.2; mm
